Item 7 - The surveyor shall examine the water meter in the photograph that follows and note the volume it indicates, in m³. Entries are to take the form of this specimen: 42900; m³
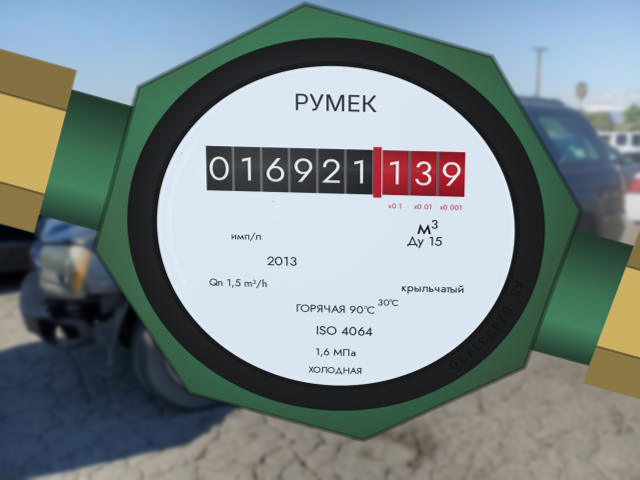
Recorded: 16921.139; m³
